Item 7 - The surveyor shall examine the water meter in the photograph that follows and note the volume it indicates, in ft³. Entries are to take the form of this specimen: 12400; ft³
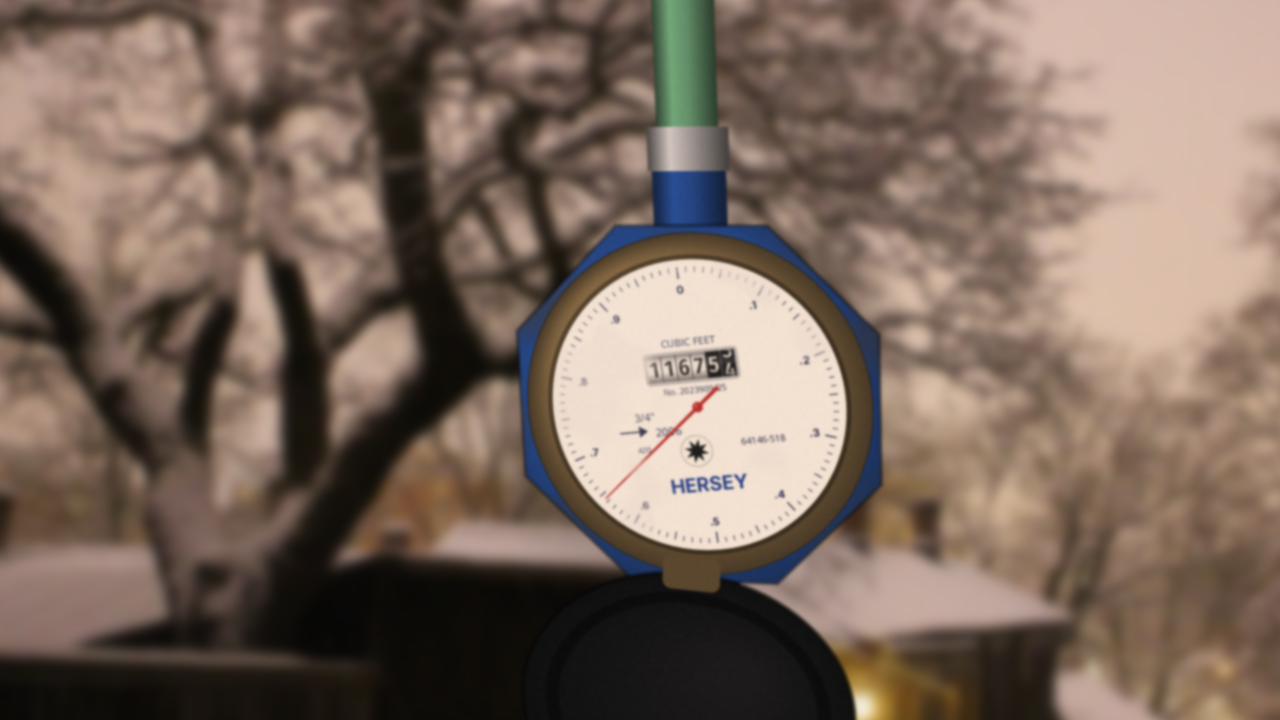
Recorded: 116753.64; ft³
